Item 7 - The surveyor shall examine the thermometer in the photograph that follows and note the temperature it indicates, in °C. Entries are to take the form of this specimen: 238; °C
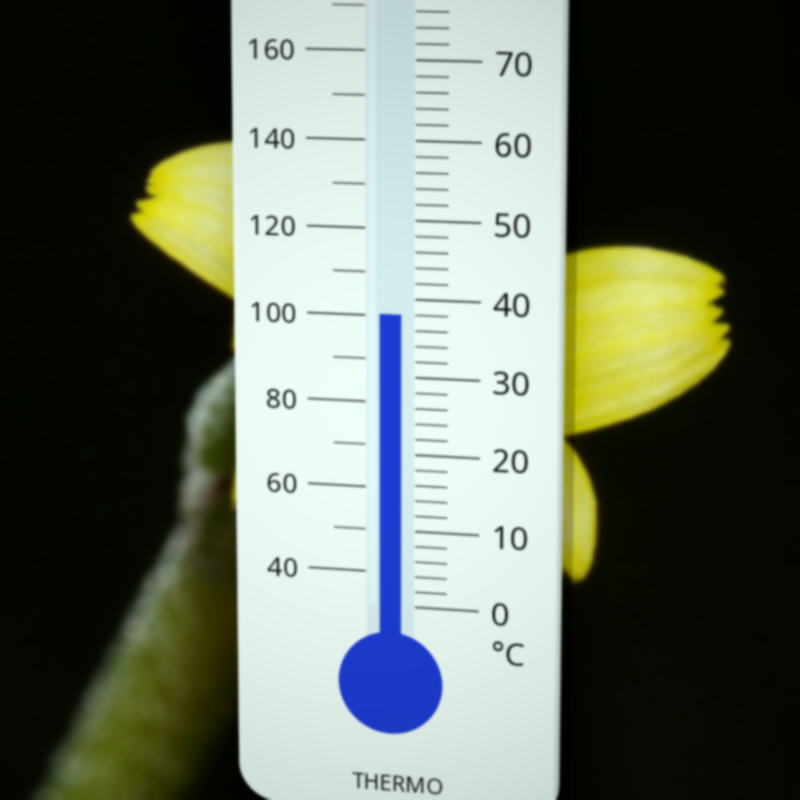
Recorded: 38; °C
